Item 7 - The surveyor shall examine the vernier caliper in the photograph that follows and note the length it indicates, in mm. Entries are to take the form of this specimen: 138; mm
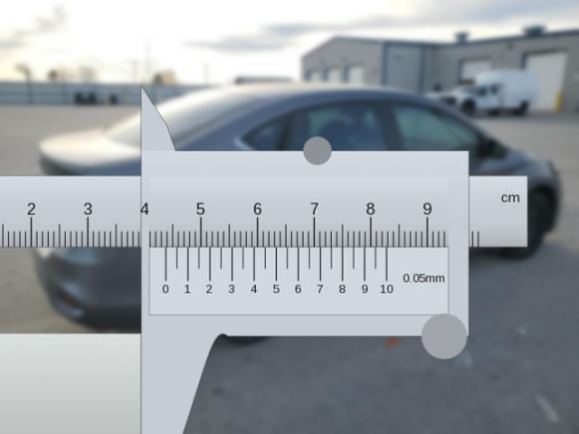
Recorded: 43.8; mm
